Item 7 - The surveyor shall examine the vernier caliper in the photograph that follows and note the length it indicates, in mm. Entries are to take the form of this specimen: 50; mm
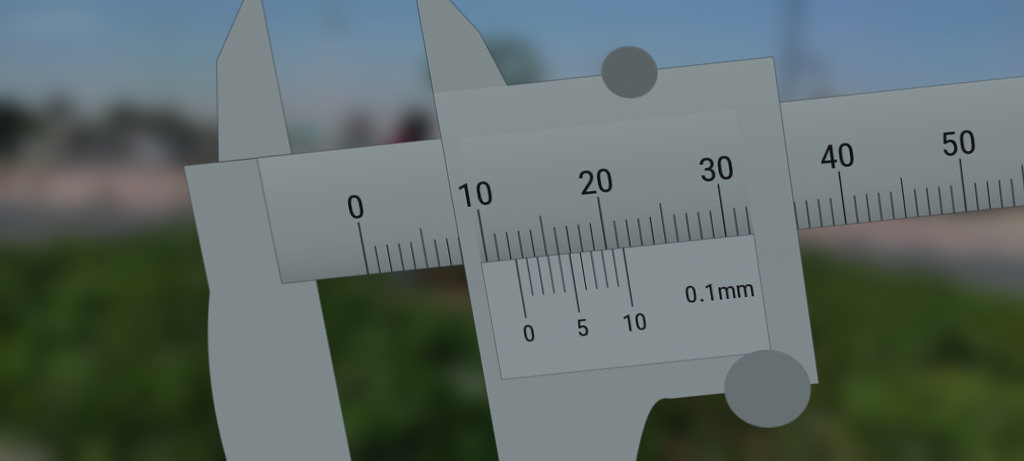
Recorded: 12.4; mm
